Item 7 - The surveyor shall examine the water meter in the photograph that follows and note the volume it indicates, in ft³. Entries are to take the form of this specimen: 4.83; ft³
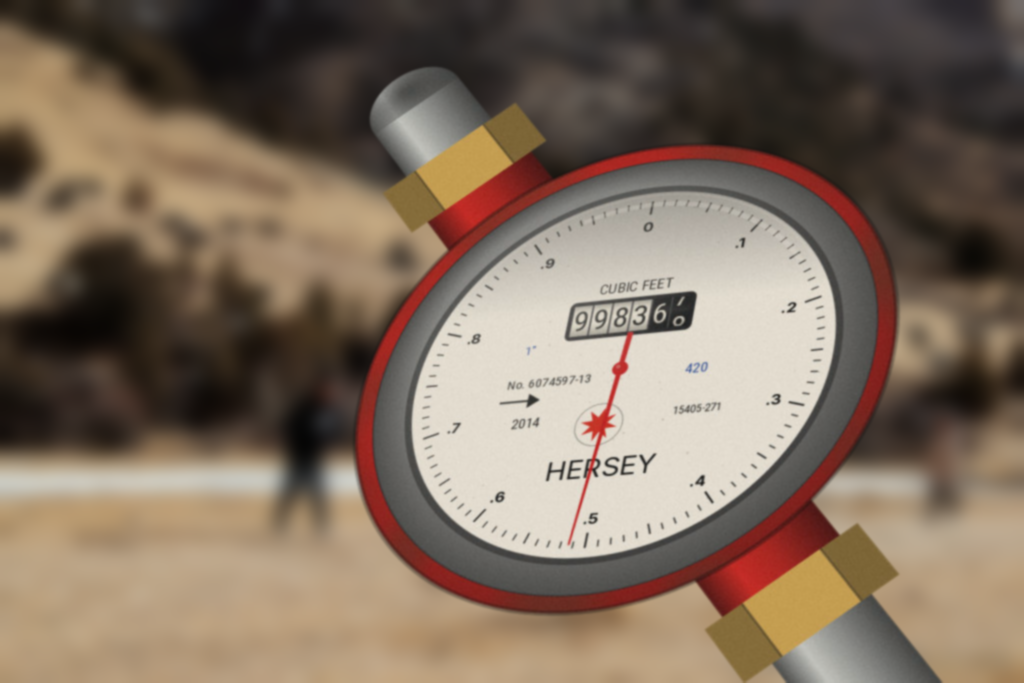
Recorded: 998367.51; ft³
